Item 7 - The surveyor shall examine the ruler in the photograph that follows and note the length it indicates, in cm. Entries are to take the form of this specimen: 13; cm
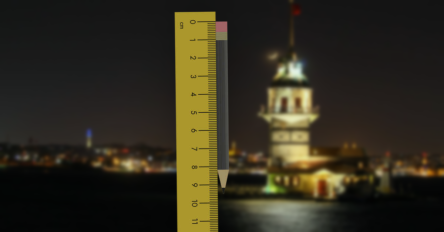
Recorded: 9.5; cm
